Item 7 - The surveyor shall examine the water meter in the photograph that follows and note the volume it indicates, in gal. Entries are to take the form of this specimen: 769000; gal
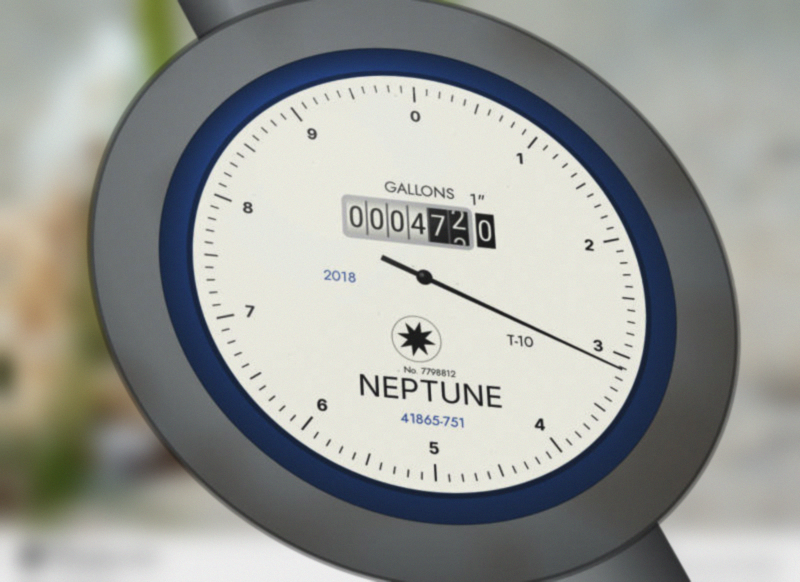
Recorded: 4723.1; gal
